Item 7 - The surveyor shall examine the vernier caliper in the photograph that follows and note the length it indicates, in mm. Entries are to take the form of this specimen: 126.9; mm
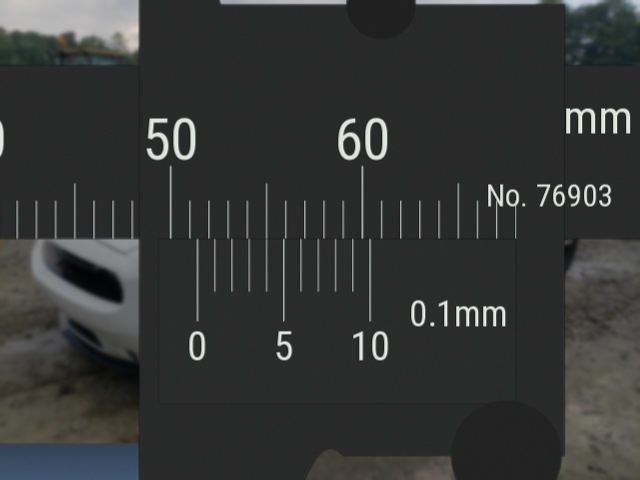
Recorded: 51.4; mm
